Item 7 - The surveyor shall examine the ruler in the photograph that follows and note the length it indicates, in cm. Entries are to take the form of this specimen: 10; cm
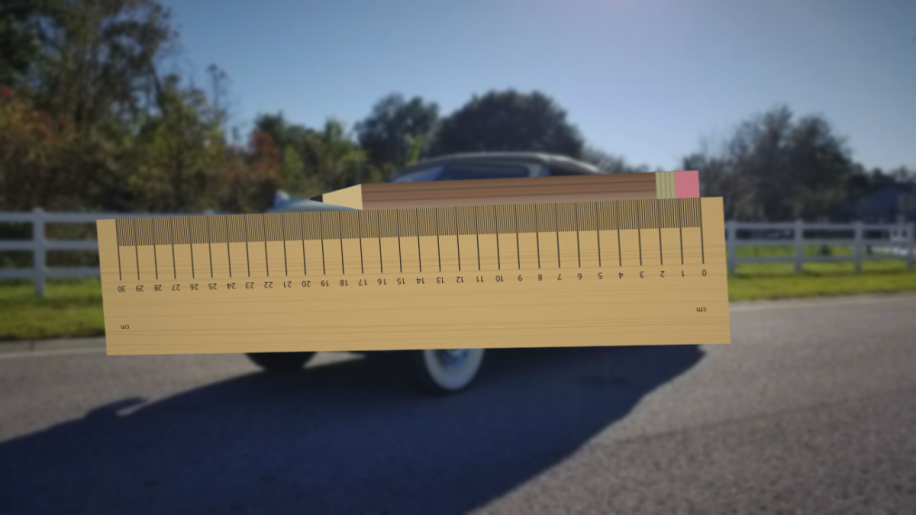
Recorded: 19.5; cm
